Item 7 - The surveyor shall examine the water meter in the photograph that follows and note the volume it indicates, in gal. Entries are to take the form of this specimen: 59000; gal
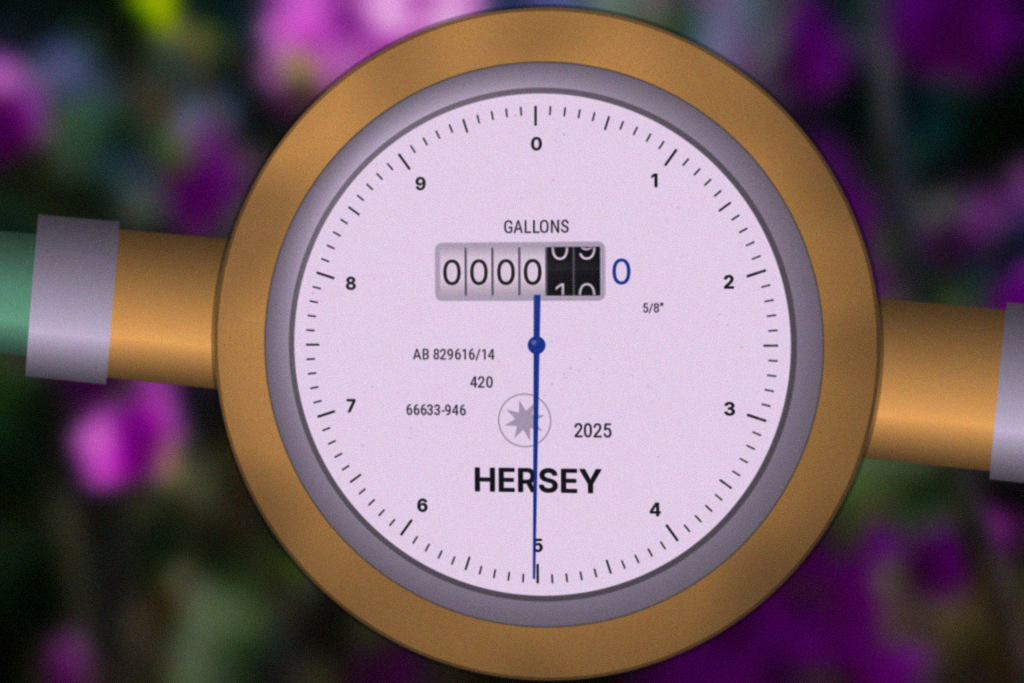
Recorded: 95.0; gal
